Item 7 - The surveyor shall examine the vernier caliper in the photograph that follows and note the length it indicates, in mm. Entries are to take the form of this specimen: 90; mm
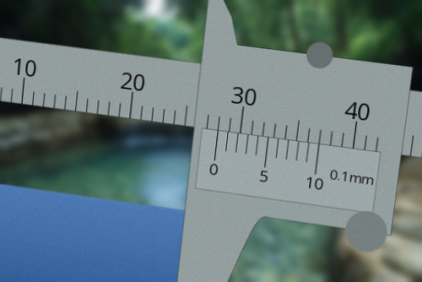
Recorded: 28.0; mm
